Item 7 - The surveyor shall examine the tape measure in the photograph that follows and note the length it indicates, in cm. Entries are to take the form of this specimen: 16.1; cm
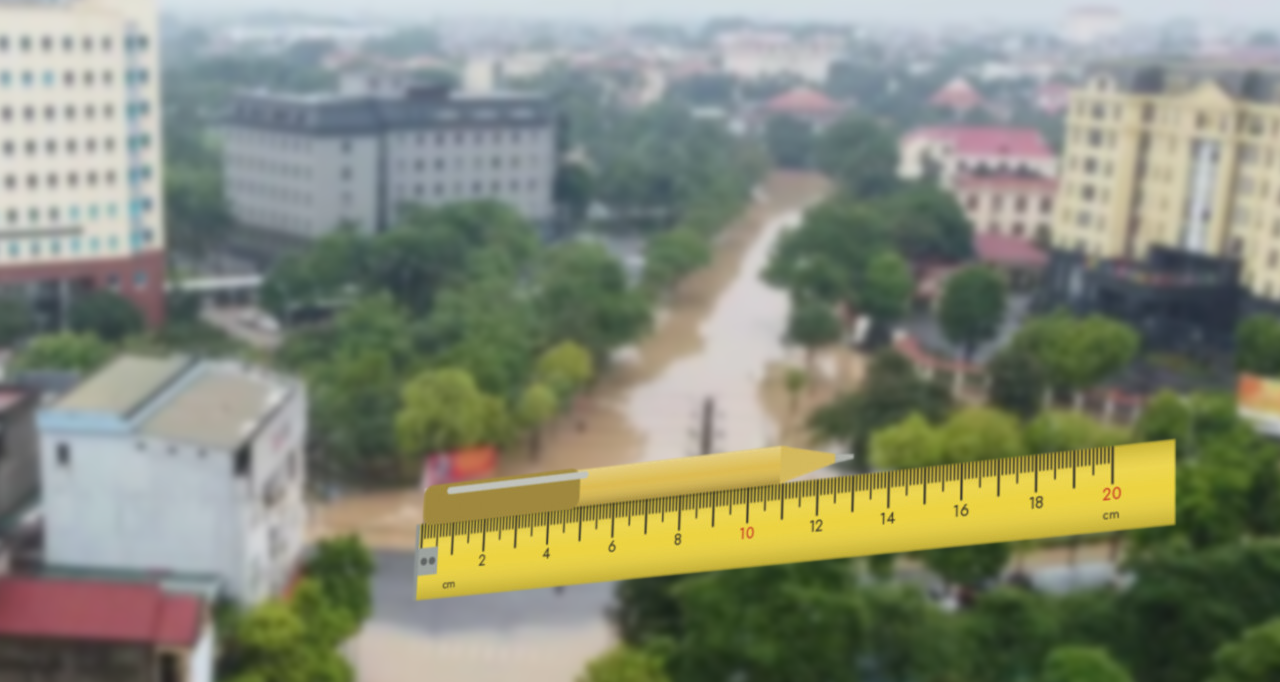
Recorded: 13; cm
